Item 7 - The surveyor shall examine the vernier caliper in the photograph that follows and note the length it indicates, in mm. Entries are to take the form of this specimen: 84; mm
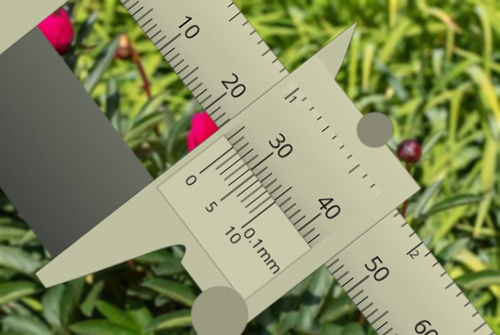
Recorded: 26.2; mm
